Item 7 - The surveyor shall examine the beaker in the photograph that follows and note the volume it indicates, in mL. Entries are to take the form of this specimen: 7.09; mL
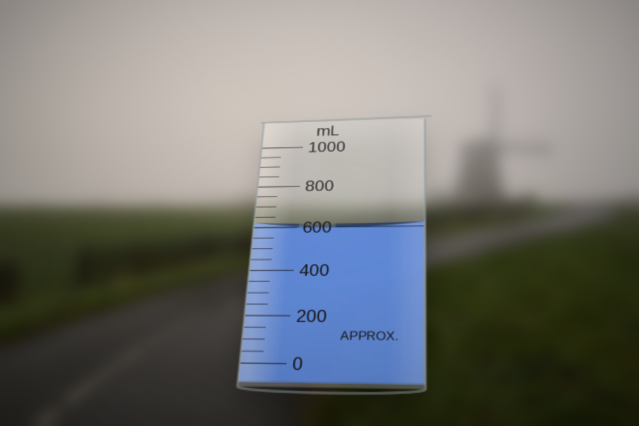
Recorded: 600; mL
